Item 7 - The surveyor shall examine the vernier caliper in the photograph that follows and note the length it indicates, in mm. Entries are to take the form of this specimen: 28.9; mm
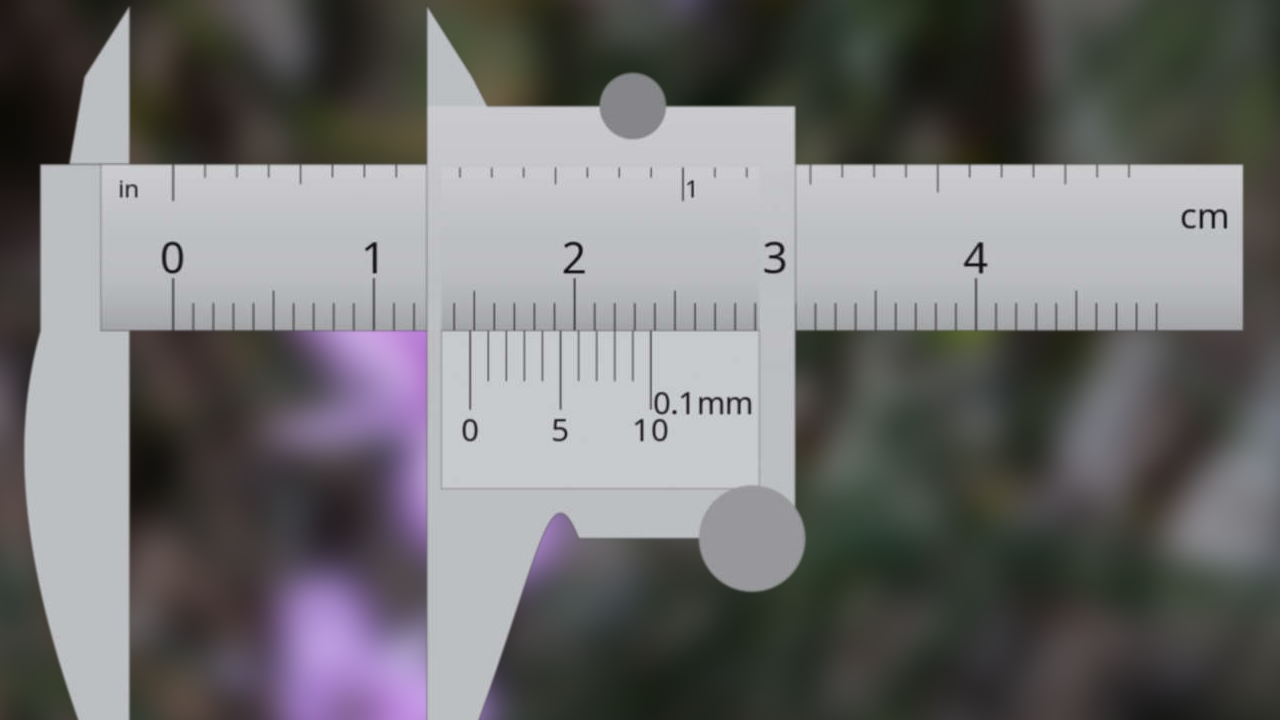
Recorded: 14.8; mm
